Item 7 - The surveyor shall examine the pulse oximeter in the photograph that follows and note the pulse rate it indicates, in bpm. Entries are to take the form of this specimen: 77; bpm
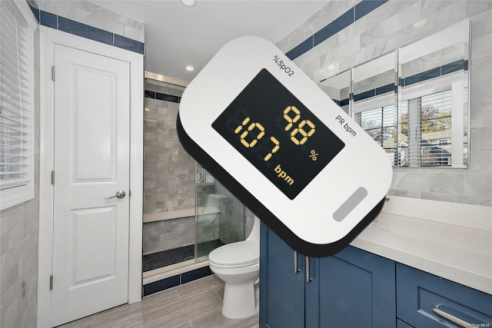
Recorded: 107; bpm
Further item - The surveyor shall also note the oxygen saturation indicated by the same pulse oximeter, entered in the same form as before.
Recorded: 98; %
